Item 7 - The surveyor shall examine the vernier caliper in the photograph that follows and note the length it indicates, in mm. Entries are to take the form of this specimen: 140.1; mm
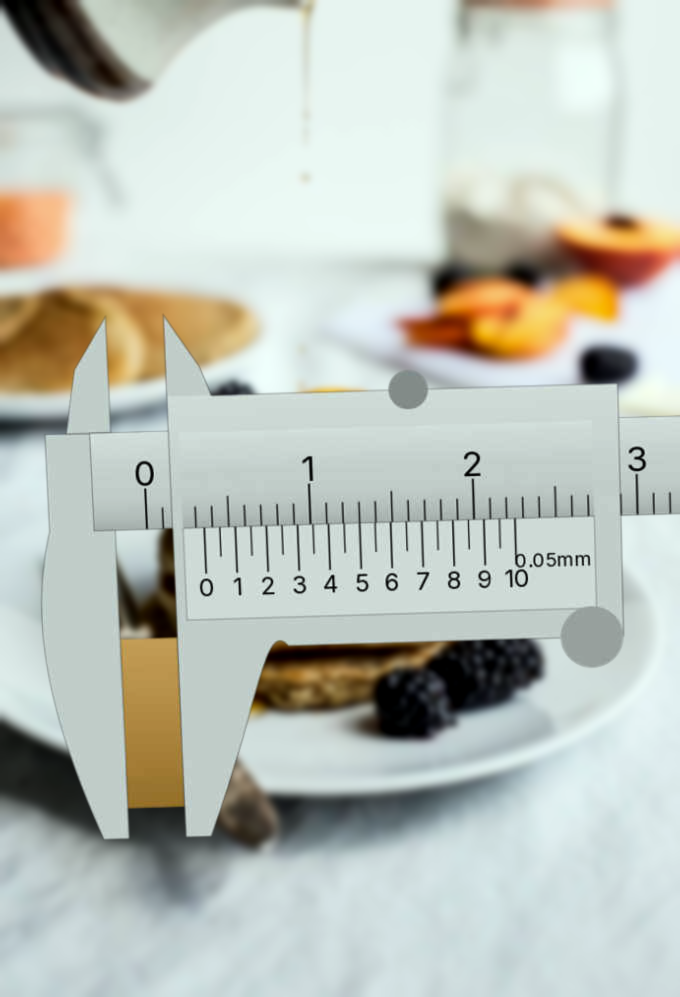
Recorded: 3.5; mm
